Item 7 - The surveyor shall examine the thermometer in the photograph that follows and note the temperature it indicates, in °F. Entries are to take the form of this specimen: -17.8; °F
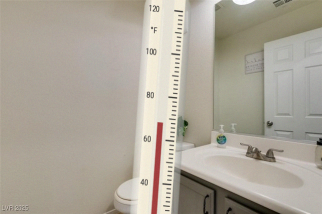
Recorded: 68; °F
